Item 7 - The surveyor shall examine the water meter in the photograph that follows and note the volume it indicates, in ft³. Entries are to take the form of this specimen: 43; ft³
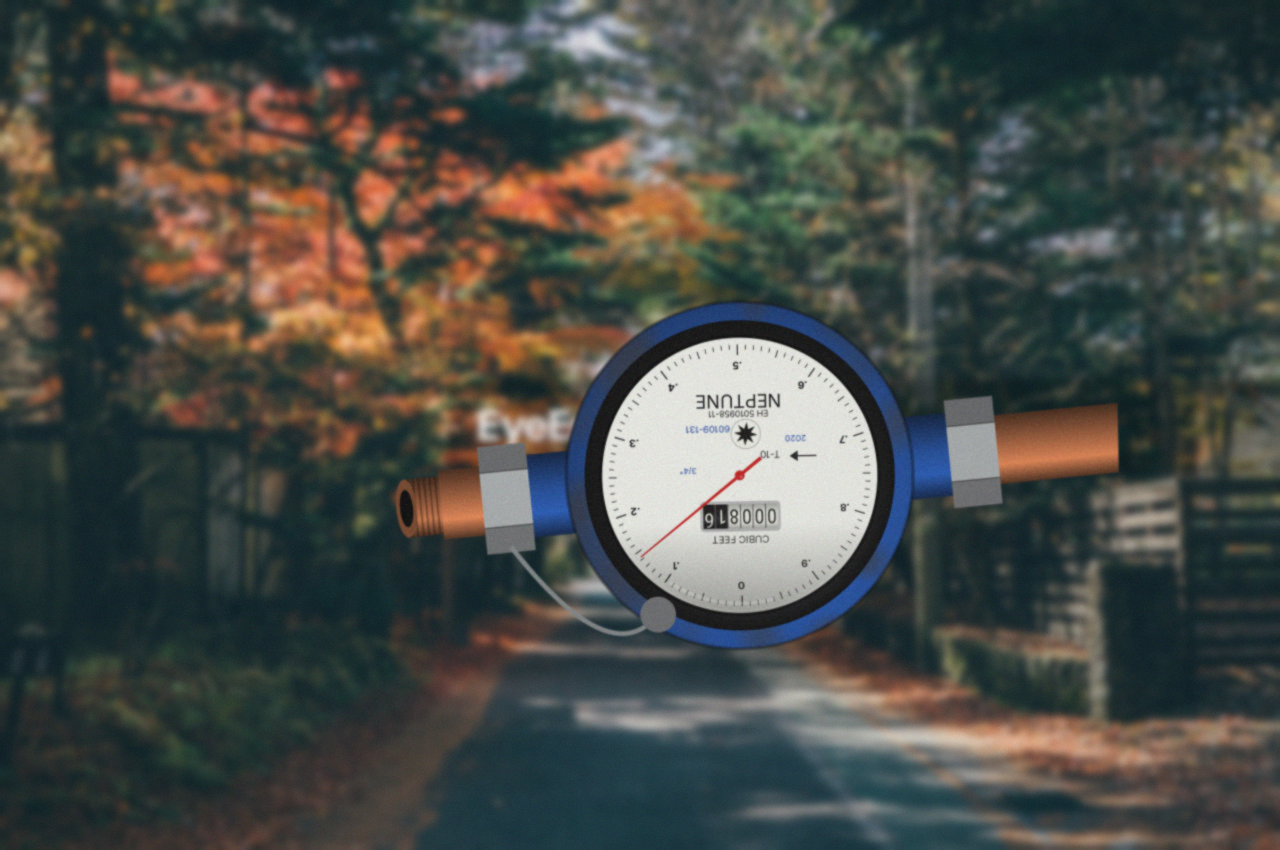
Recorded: 816.14; ft³
